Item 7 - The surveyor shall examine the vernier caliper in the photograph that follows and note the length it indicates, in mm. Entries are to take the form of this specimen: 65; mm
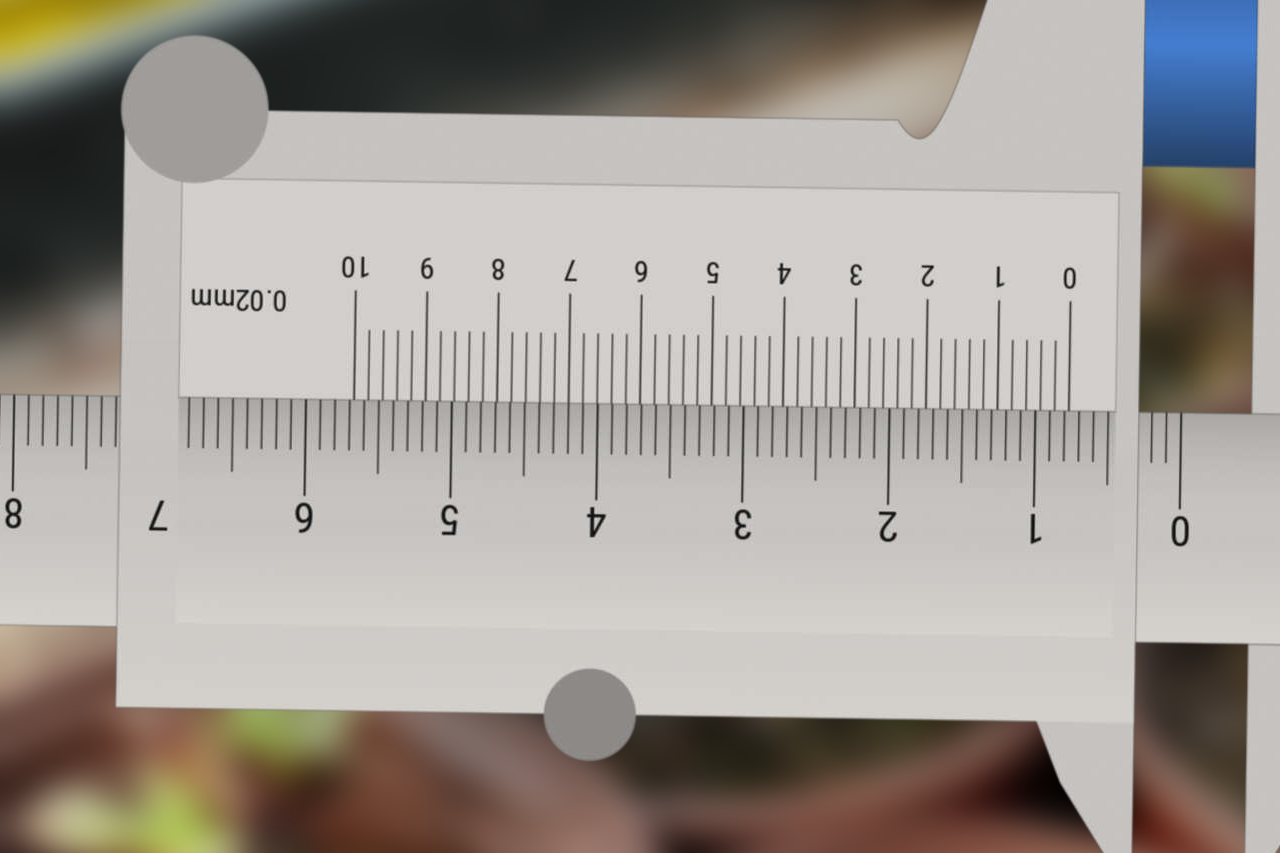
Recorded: 7.7; mm
